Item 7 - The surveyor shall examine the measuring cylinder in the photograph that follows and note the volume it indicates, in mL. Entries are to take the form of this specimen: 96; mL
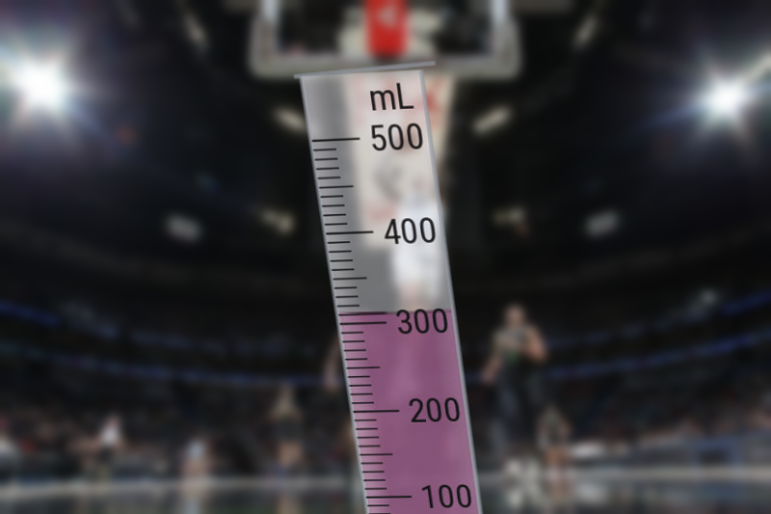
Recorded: 310; mL
